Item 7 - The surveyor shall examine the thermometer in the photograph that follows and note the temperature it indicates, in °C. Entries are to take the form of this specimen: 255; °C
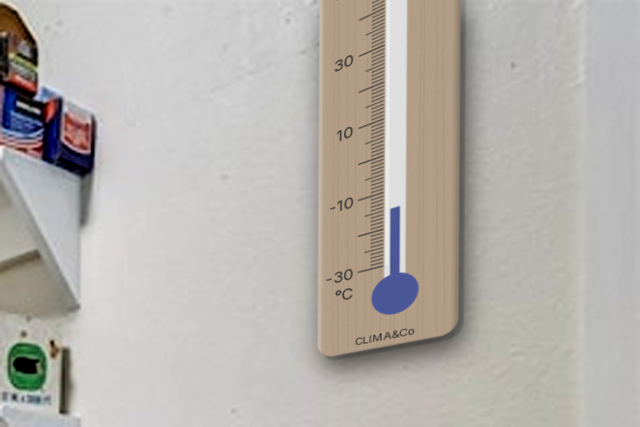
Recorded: -15; °C
